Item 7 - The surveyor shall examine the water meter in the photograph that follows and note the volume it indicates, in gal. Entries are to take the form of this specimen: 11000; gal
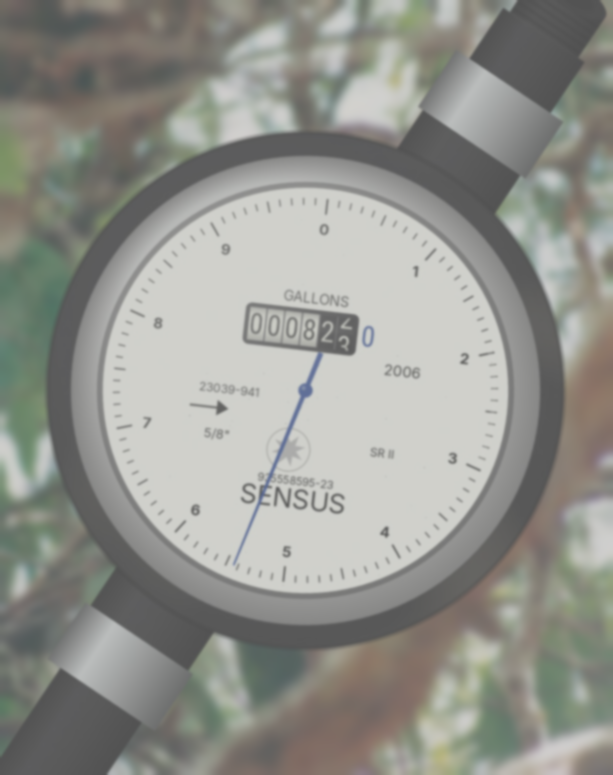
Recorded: 8225.4; gal
